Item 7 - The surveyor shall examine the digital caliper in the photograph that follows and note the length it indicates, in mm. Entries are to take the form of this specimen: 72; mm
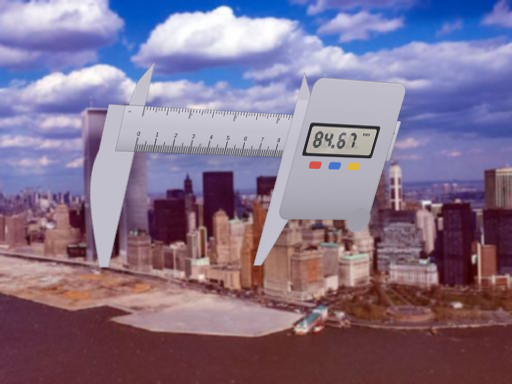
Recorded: 84.67; mm
